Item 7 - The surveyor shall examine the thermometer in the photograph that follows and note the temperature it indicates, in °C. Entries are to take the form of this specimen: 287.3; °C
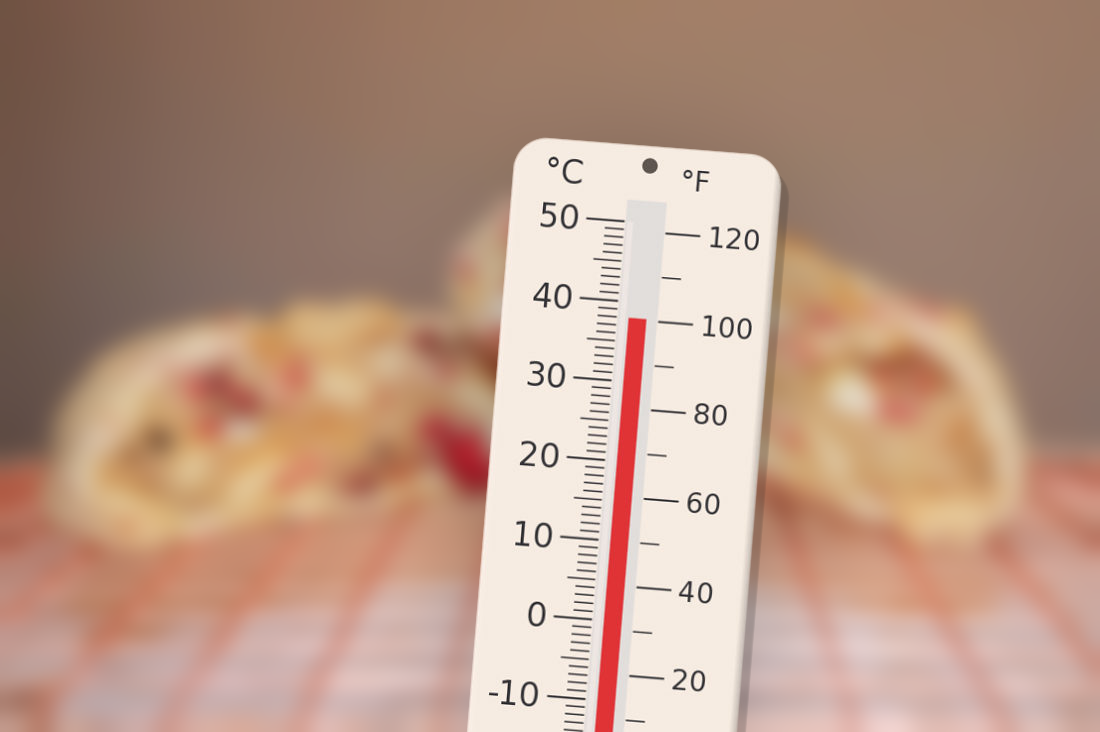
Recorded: 38; °C
